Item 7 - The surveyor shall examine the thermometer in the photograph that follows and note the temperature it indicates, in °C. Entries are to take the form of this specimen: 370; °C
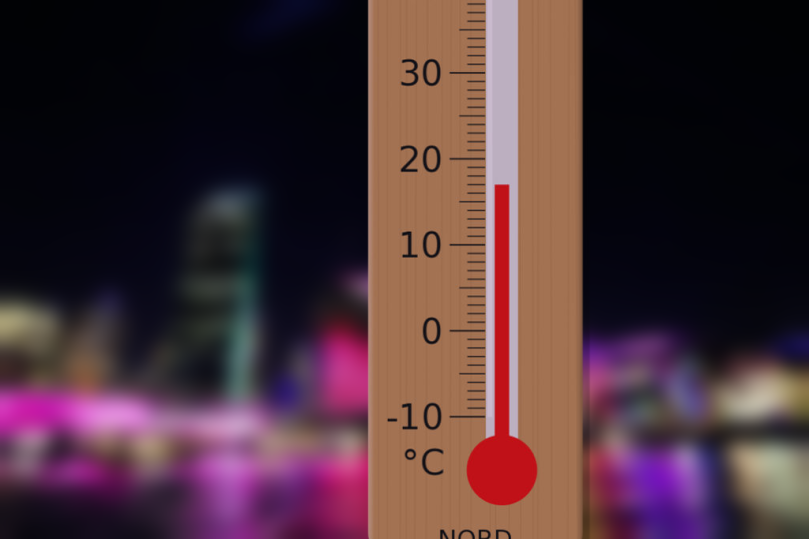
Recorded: 17; °C
